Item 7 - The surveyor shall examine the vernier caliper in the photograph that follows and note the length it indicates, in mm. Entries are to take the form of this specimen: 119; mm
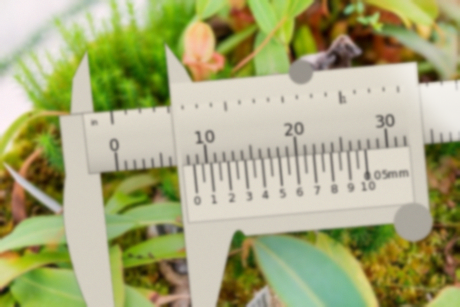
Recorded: 8.6; mm
